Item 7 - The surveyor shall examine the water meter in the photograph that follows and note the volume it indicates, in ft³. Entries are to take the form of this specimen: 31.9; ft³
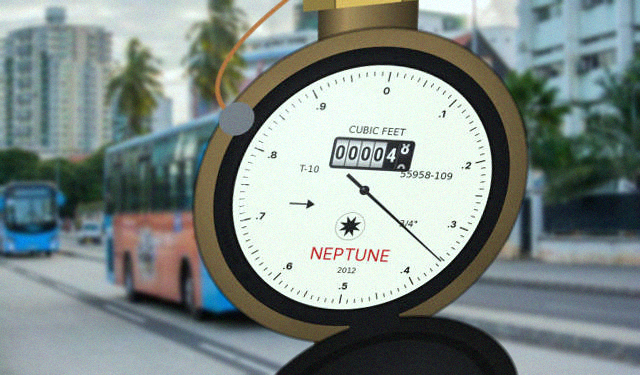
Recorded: 48.35; ft³
